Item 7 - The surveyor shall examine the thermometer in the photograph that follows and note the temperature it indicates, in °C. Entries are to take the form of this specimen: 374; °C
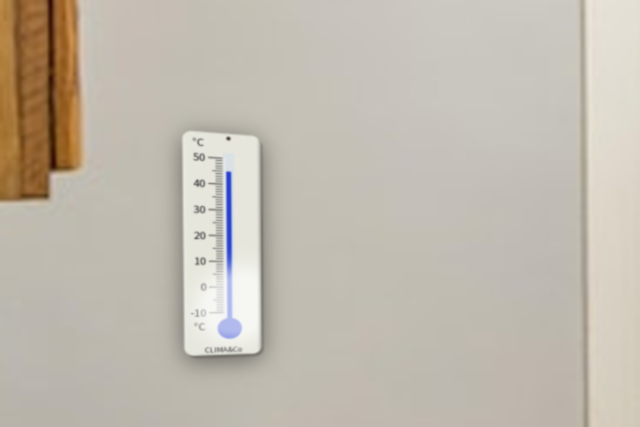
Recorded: 45; °C
